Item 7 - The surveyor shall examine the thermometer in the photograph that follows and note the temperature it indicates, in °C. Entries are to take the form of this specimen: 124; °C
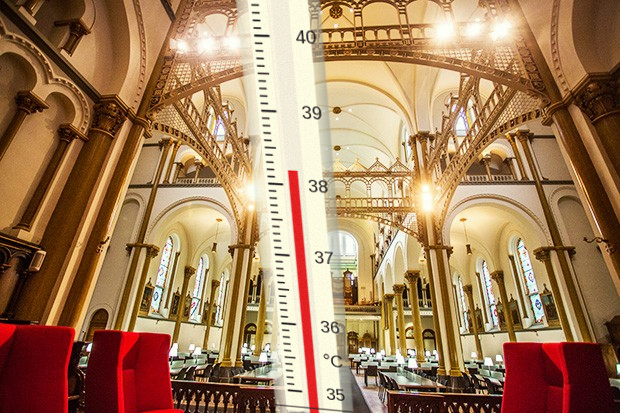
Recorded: 38.2; °C
